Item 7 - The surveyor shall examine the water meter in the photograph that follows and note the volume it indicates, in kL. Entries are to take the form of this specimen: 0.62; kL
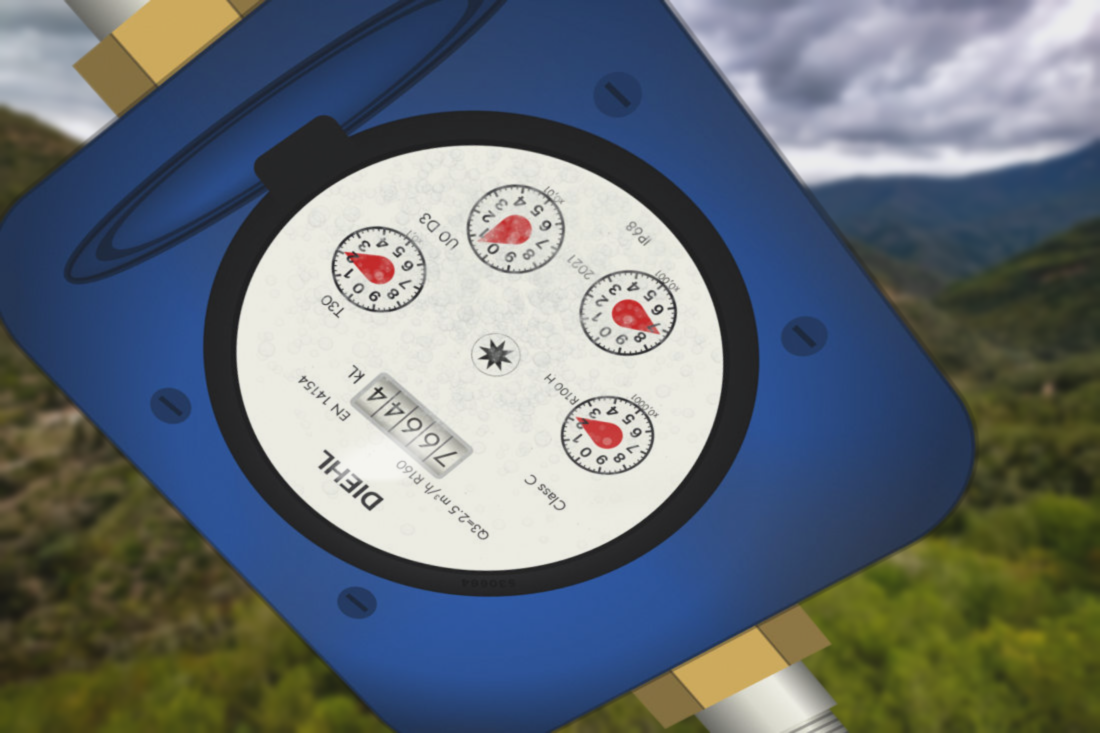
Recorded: 76644.2072; kL
